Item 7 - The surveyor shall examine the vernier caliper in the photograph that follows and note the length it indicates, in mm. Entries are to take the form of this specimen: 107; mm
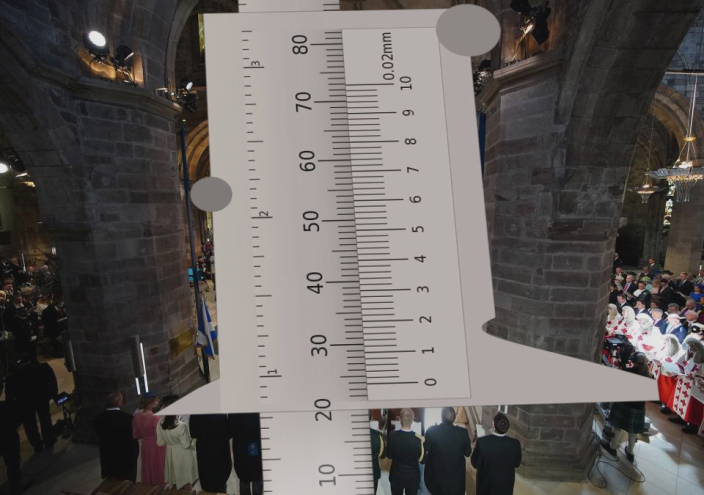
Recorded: 23.8; mm
